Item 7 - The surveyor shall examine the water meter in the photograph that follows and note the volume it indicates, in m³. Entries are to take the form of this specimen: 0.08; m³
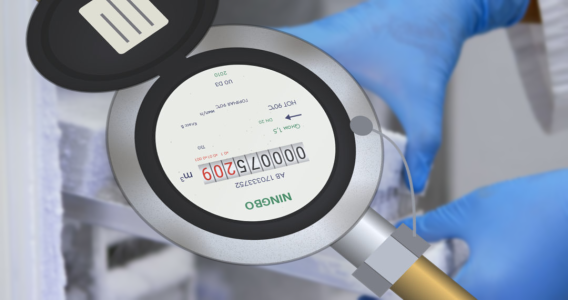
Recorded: 75.209; m³
